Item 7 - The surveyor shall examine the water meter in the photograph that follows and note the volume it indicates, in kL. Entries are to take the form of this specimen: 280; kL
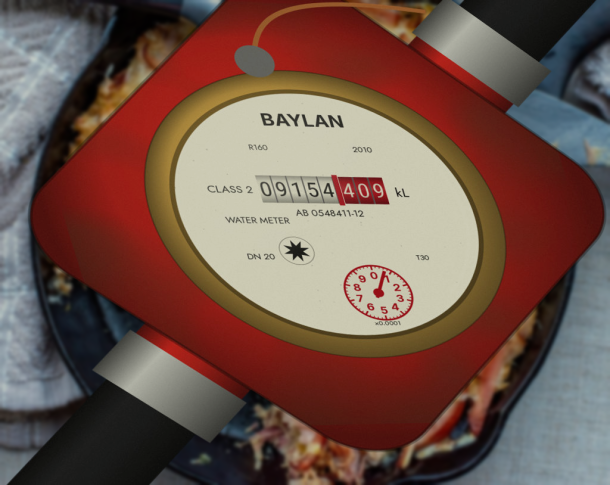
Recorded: 9154.4090; kL
